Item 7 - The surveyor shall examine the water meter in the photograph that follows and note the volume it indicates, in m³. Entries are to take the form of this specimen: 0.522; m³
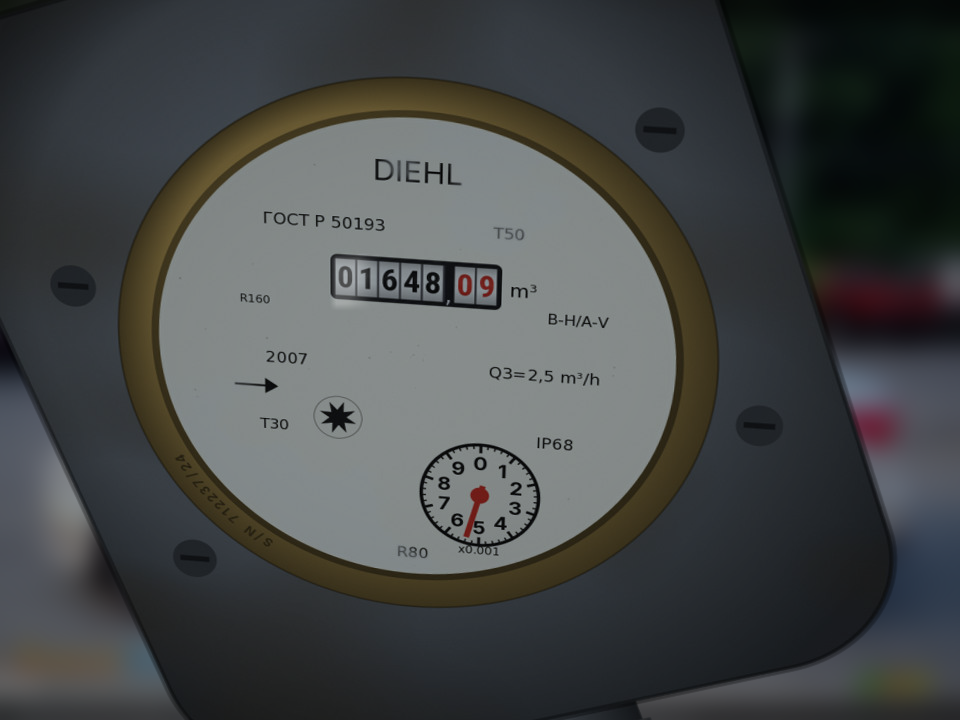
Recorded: 1648.095; m³
